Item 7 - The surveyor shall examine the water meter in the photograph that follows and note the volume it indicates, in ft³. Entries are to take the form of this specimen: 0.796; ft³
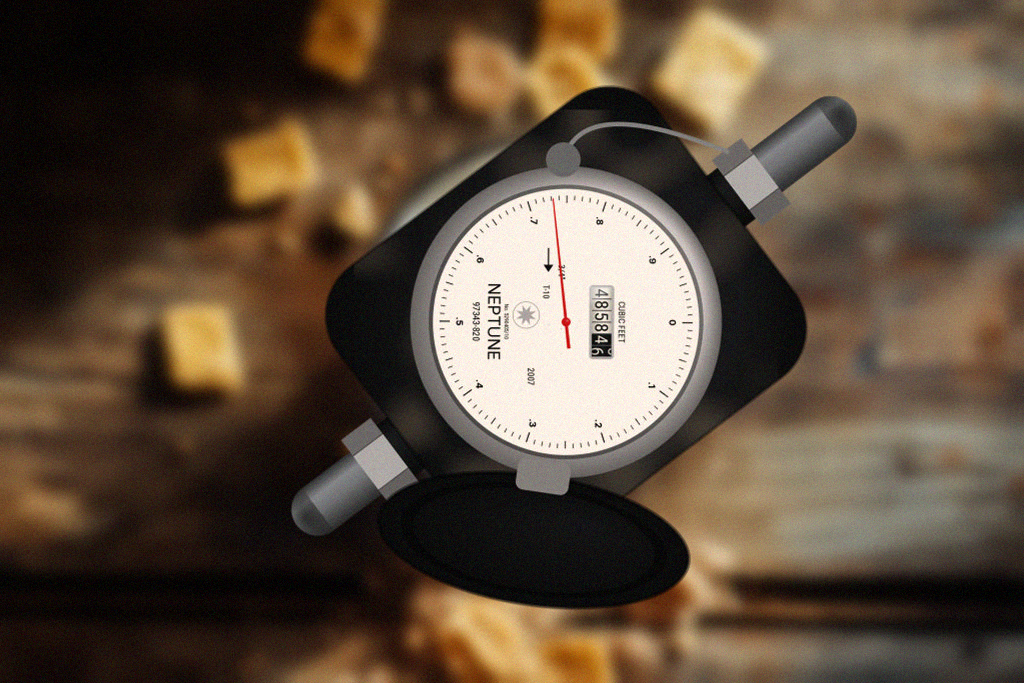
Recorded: 485845.73; ft³
